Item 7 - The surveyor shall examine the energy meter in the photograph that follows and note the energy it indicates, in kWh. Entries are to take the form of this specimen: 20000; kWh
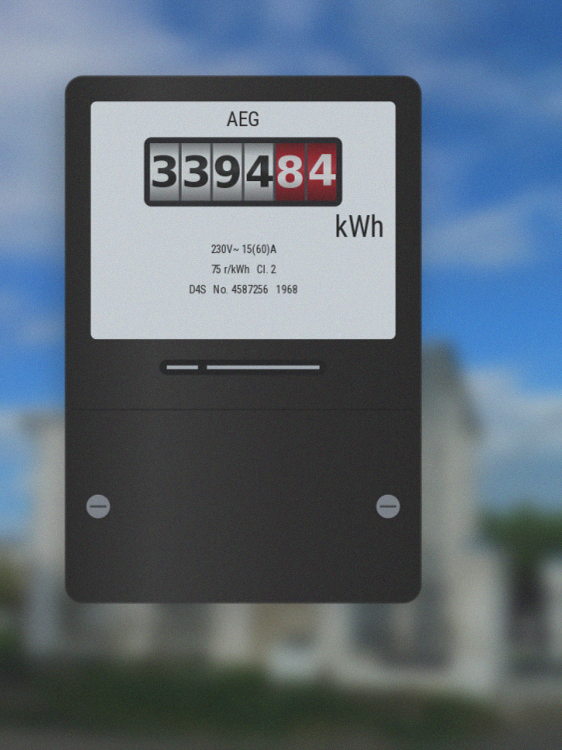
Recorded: 3394.84; kWh
